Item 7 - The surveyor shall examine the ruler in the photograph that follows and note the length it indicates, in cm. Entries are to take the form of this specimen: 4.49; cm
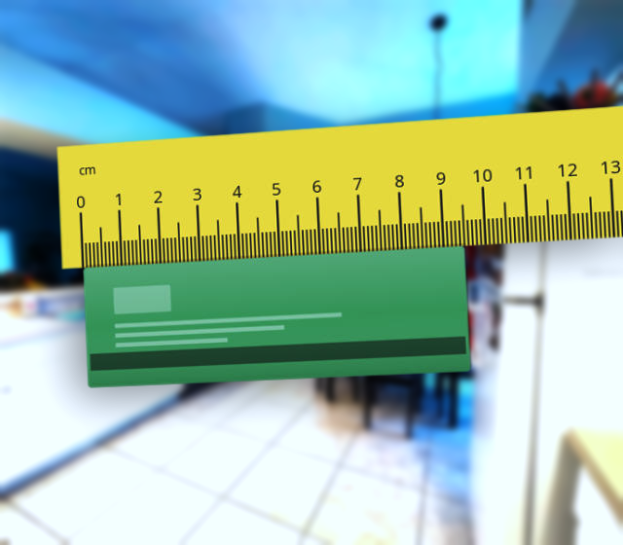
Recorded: 9.5; cm
